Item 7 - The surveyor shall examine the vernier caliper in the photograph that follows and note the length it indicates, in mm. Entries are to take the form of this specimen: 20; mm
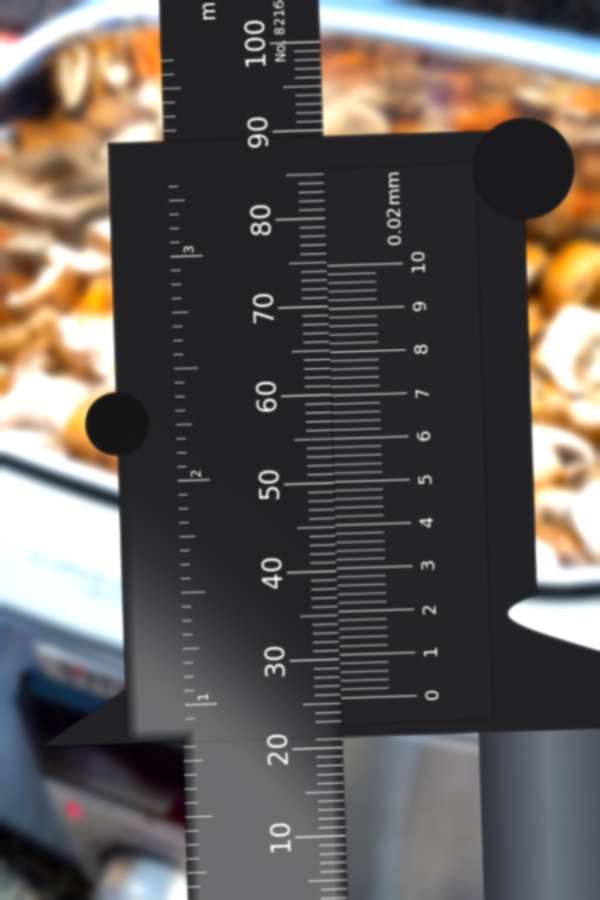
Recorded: 25.6; mm
